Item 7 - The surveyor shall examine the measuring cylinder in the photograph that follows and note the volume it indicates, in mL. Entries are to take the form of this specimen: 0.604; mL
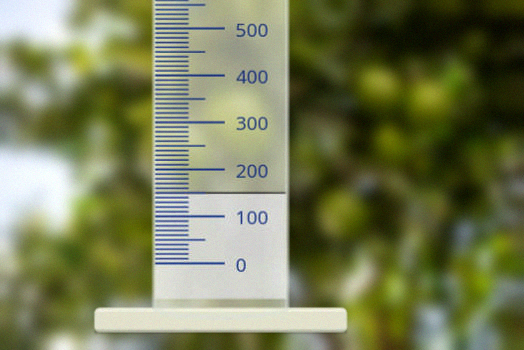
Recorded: 150; mL
